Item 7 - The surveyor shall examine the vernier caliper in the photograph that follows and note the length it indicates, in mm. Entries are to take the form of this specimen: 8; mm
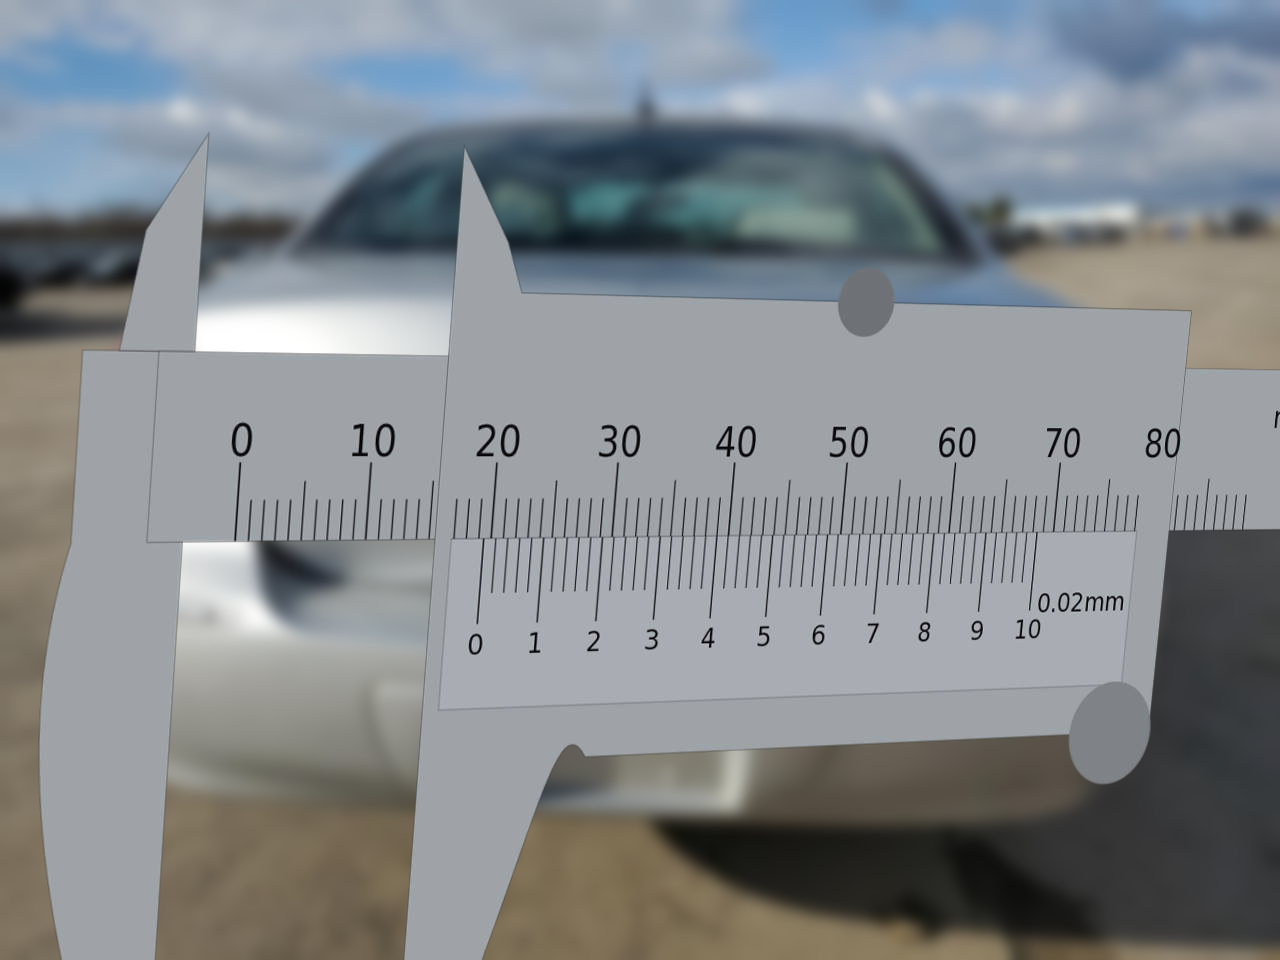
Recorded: 19.4; mm
